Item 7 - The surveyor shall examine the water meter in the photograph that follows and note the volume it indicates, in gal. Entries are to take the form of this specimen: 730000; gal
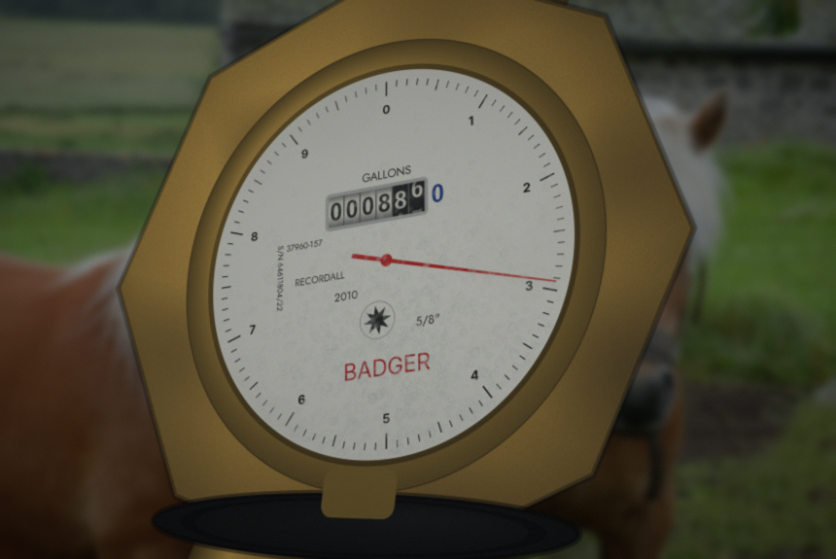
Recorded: 8862.9; gal
